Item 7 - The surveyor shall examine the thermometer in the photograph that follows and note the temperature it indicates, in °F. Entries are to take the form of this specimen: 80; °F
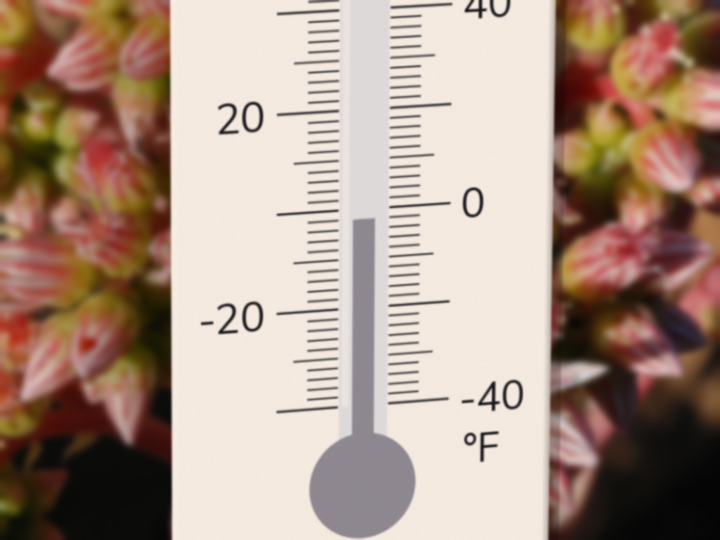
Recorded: -2; °F
